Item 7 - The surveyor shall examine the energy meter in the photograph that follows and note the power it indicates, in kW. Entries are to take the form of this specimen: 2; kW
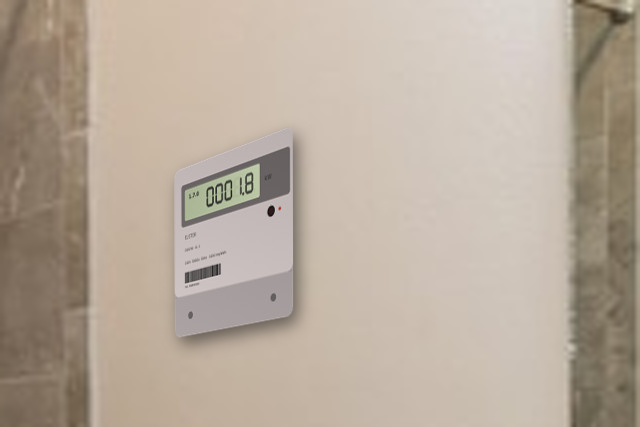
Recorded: 1.8; kW
